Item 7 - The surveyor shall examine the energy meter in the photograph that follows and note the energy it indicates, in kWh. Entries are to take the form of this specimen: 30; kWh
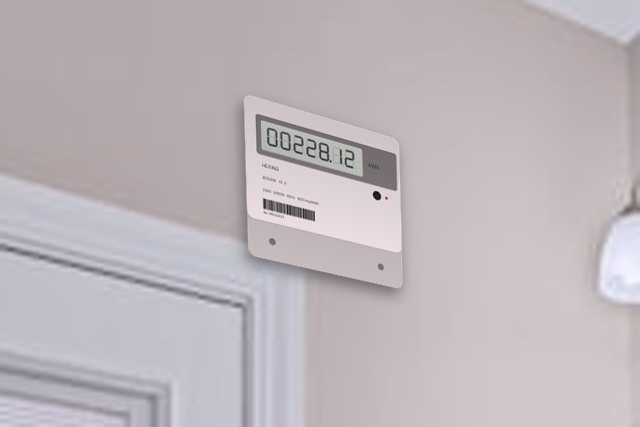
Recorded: 228.12; kWh
